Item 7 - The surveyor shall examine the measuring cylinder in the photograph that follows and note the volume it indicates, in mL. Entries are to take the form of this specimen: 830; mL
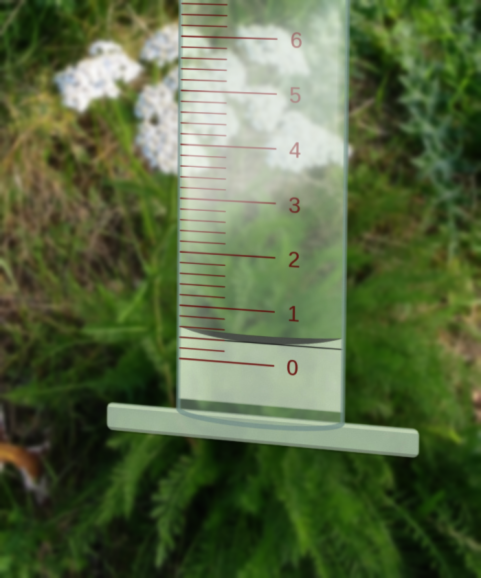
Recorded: 0.4; mL
